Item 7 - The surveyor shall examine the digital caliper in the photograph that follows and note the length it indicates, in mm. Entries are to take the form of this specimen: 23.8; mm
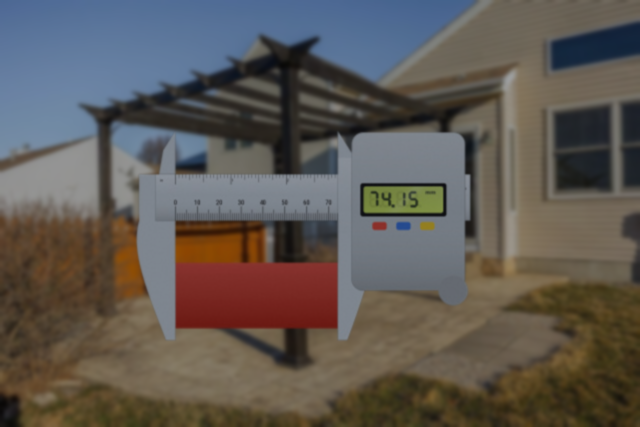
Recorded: 74.15; mm
